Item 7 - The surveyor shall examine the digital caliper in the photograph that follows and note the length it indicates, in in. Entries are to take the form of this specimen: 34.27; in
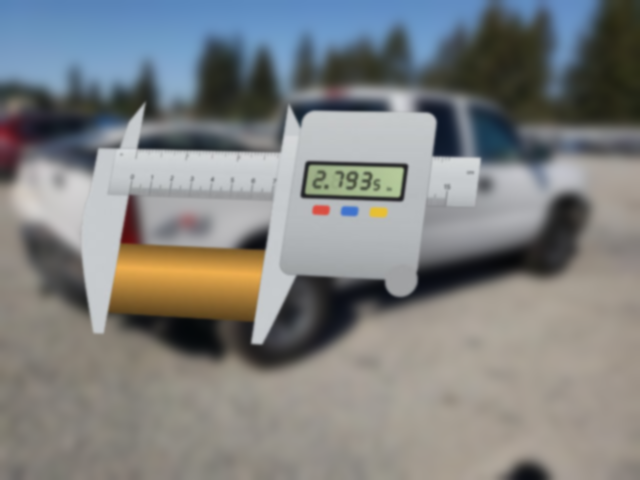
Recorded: 2.7935; in
